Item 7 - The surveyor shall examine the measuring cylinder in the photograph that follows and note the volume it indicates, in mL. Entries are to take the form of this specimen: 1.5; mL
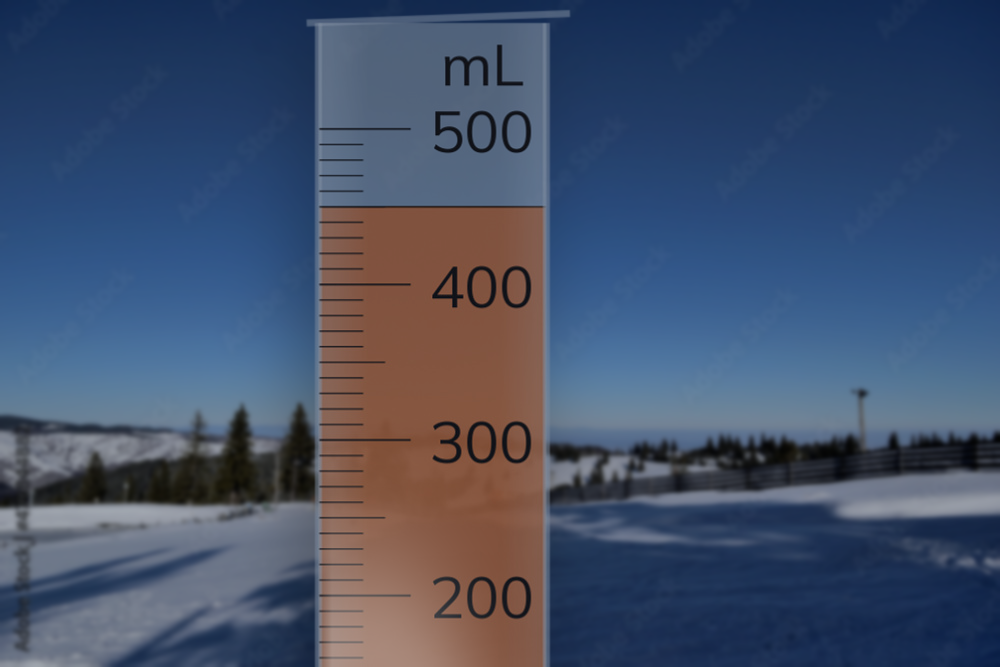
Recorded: 450; mL
